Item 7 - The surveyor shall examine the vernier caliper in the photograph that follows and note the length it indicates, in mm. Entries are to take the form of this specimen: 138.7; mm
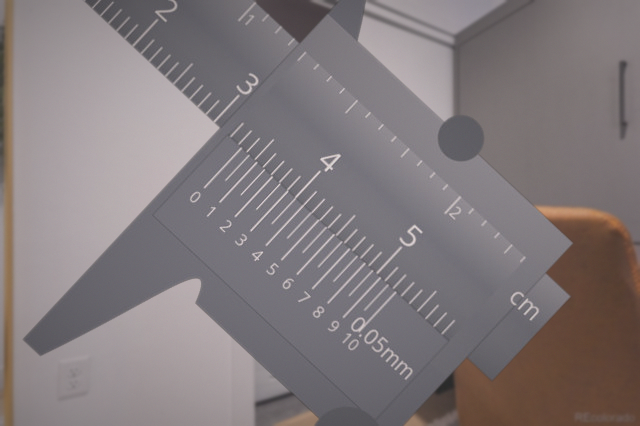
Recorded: 33.4; mm
